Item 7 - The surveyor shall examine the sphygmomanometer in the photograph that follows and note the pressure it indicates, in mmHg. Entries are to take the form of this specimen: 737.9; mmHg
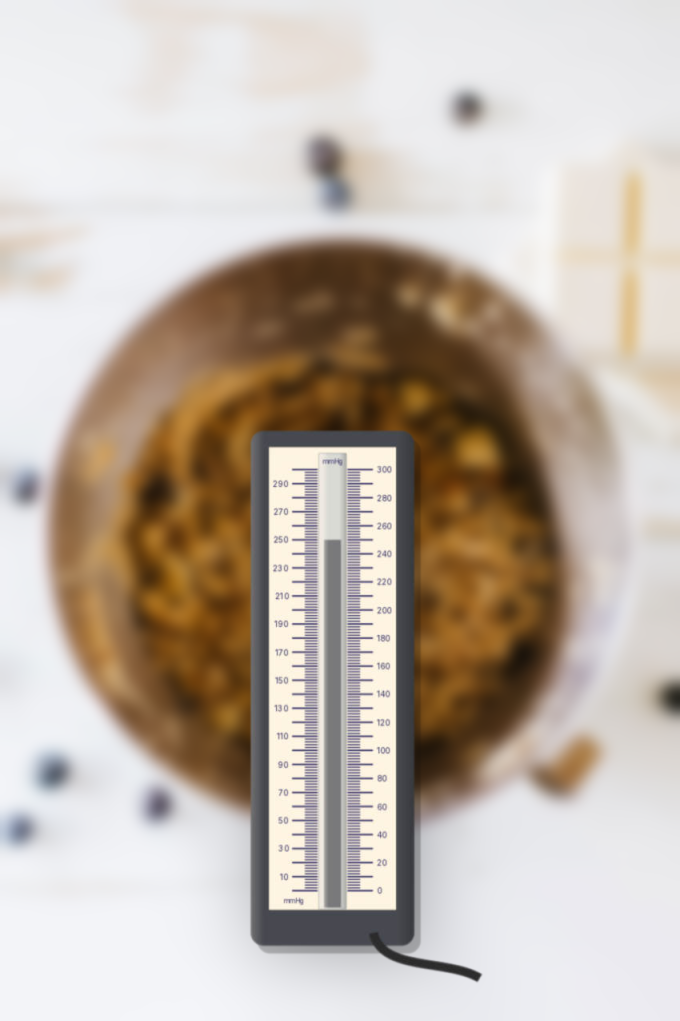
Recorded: 250; mmHg
